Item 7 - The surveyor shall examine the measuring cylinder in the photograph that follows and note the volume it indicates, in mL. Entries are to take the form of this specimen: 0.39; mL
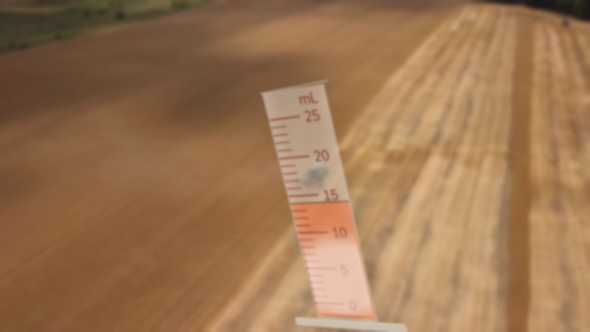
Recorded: 14; mL
